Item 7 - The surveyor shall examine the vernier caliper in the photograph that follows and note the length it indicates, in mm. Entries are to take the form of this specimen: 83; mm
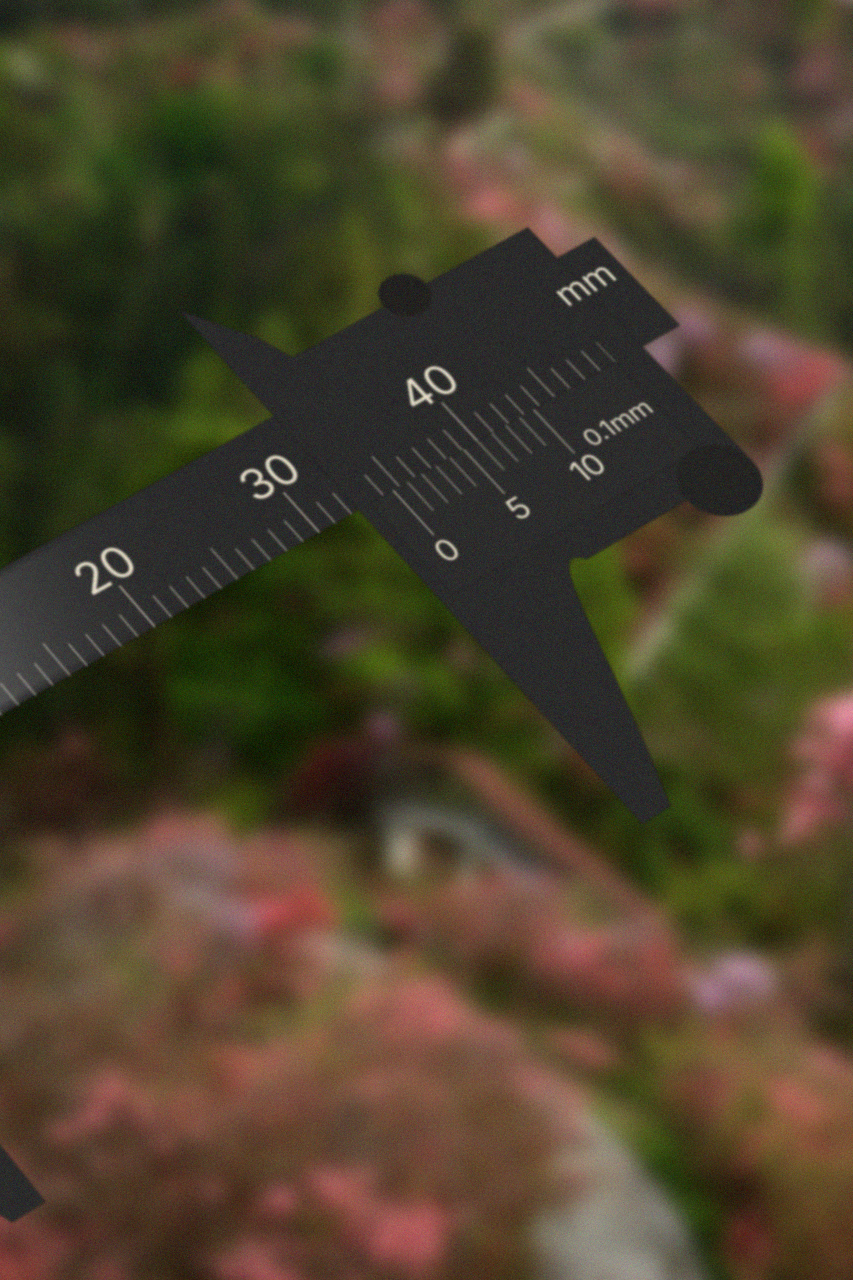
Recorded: 34.6; mm
